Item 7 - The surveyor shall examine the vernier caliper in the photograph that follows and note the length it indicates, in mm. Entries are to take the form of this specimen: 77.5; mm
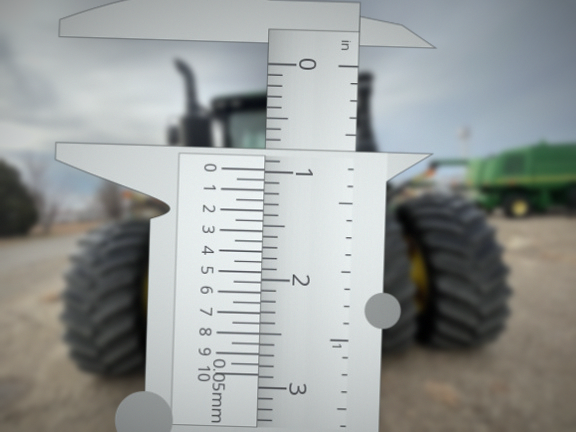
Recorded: 9.8; mm
